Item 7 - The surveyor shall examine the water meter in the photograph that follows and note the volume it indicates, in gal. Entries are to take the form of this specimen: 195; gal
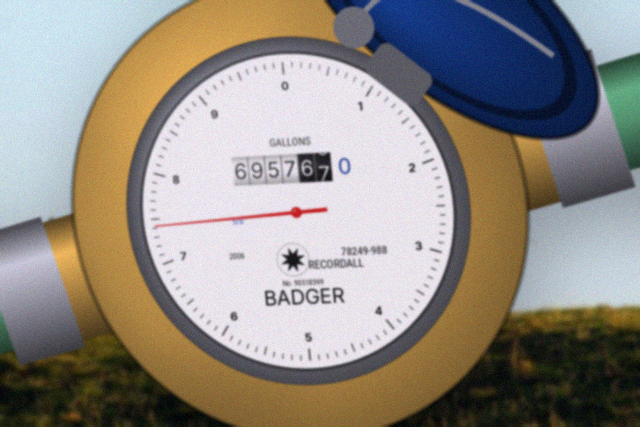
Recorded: 6957667.4; gal
